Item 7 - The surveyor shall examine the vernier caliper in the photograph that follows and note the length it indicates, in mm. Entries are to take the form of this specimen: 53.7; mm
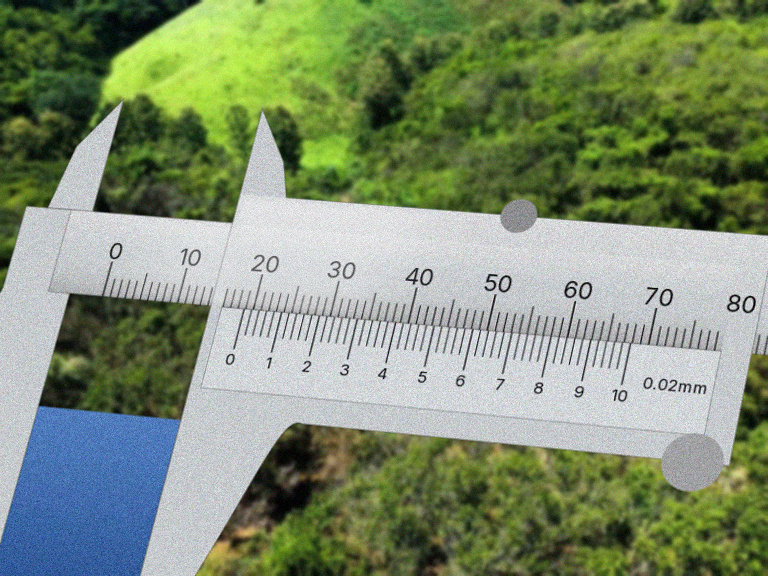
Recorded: 18.8; mm
